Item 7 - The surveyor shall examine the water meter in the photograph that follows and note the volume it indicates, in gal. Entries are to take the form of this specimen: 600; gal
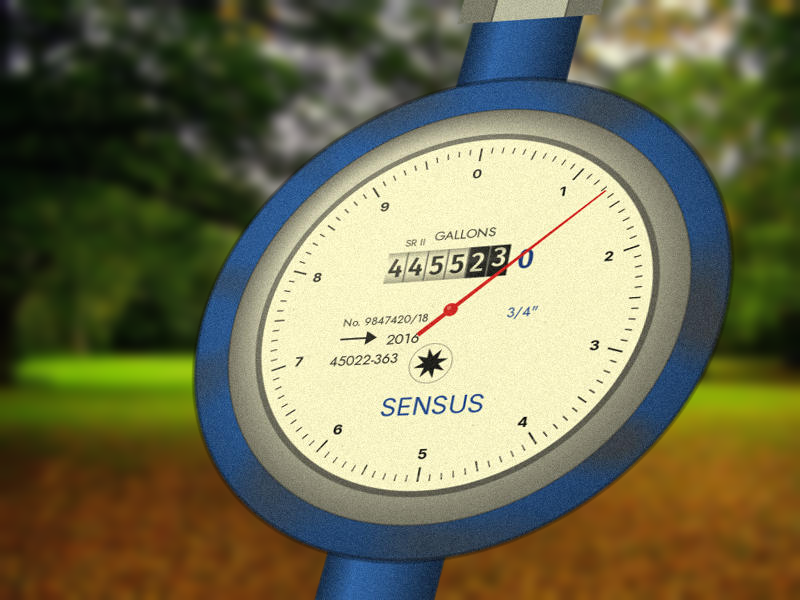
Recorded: 4455231.3; gal
